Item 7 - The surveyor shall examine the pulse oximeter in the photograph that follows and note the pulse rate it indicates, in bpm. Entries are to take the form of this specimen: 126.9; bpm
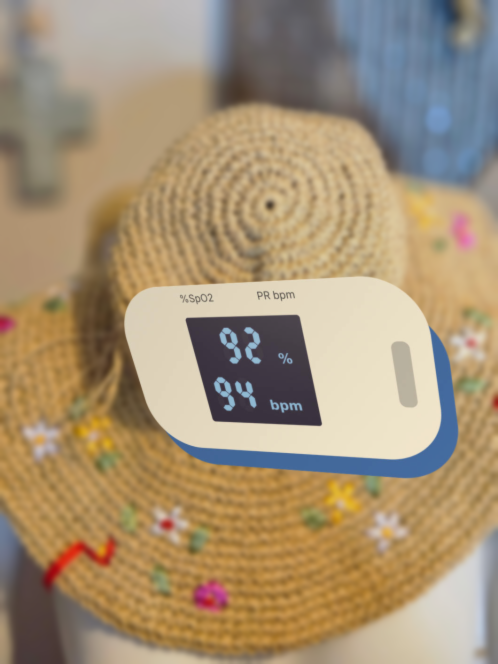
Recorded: 94; bpm
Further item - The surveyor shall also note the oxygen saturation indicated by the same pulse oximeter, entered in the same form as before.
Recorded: 92; %
